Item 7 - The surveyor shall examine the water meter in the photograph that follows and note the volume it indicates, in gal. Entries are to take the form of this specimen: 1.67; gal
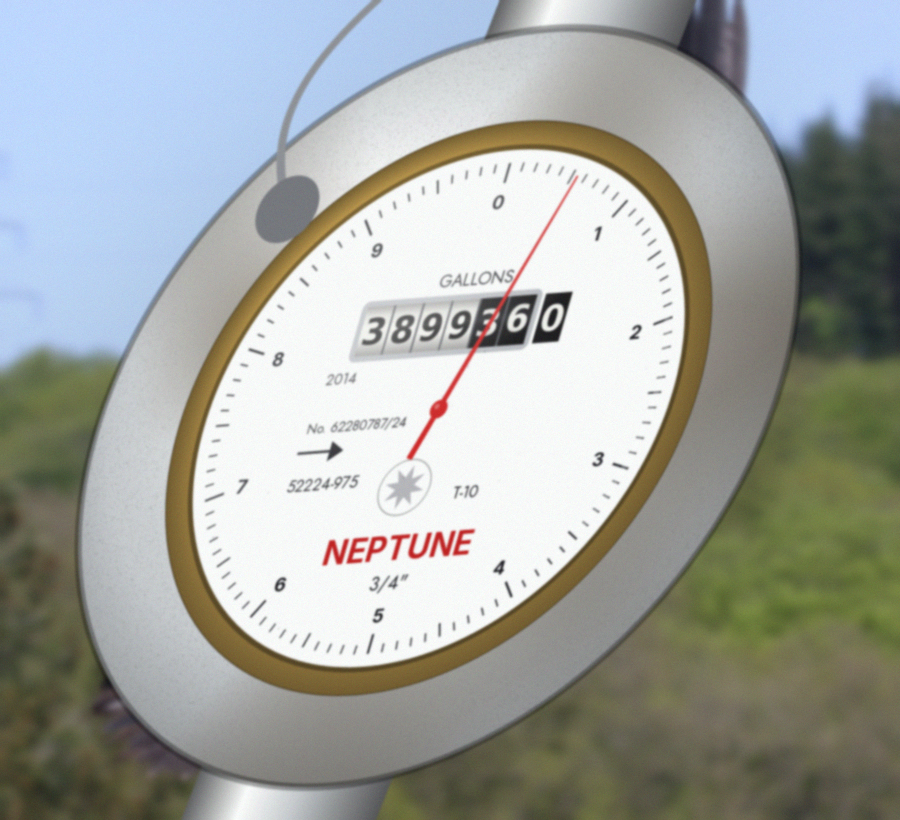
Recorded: 3899360.5; gal
